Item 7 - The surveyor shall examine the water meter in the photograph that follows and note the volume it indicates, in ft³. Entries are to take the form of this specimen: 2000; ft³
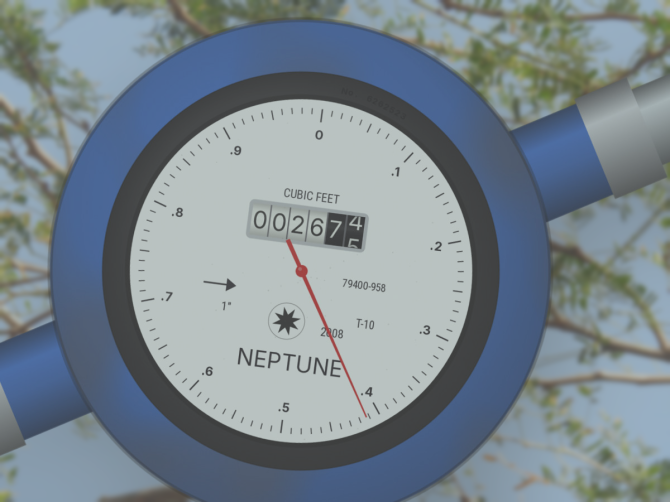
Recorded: 2674.41; ft³
